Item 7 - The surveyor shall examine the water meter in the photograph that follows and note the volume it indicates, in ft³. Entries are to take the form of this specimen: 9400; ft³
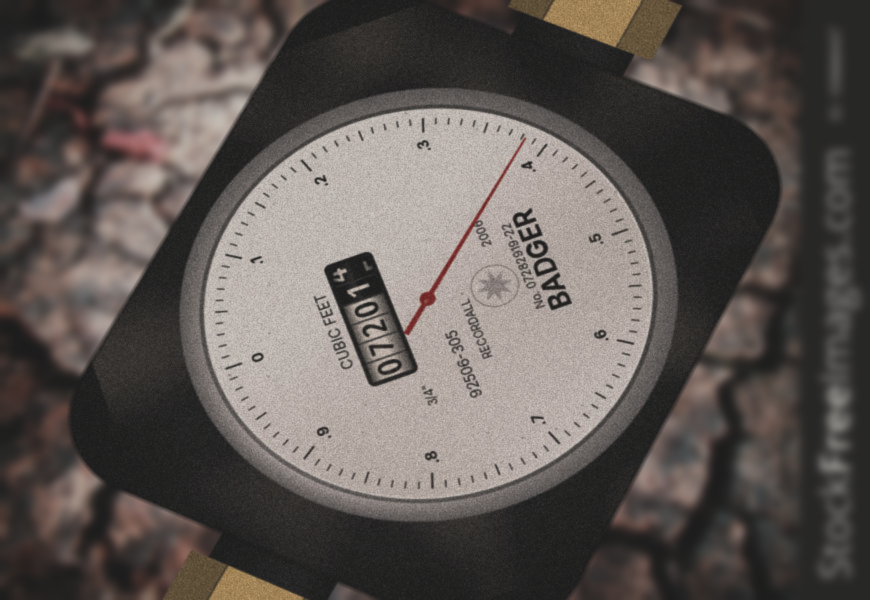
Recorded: 72014.38; ft³
